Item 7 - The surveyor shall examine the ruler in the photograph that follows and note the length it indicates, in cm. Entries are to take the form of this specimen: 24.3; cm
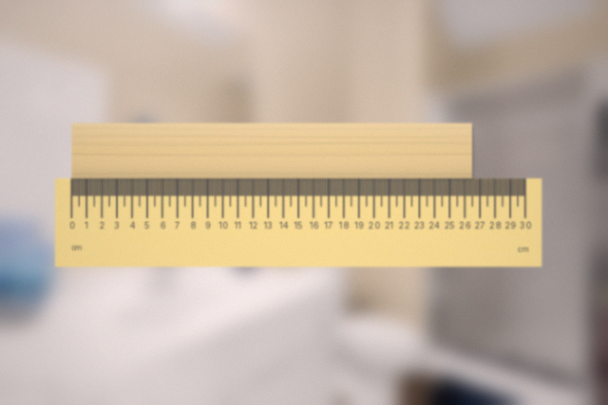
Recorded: 26.5; cm
